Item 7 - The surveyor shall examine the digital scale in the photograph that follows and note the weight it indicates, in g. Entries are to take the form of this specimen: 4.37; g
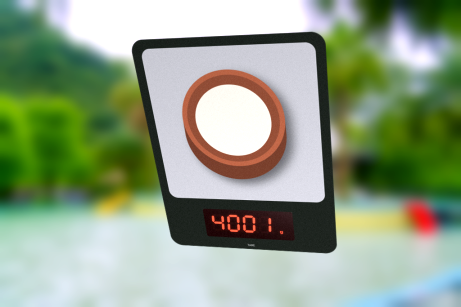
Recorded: 4001; g
